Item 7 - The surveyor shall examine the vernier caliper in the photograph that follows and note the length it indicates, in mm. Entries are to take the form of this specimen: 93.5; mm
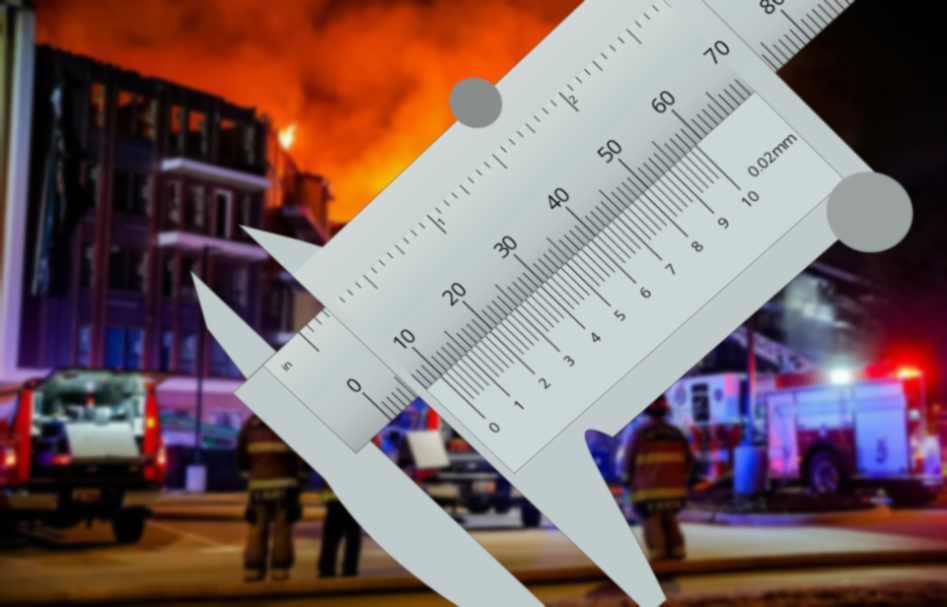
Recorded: 9.8; mm
